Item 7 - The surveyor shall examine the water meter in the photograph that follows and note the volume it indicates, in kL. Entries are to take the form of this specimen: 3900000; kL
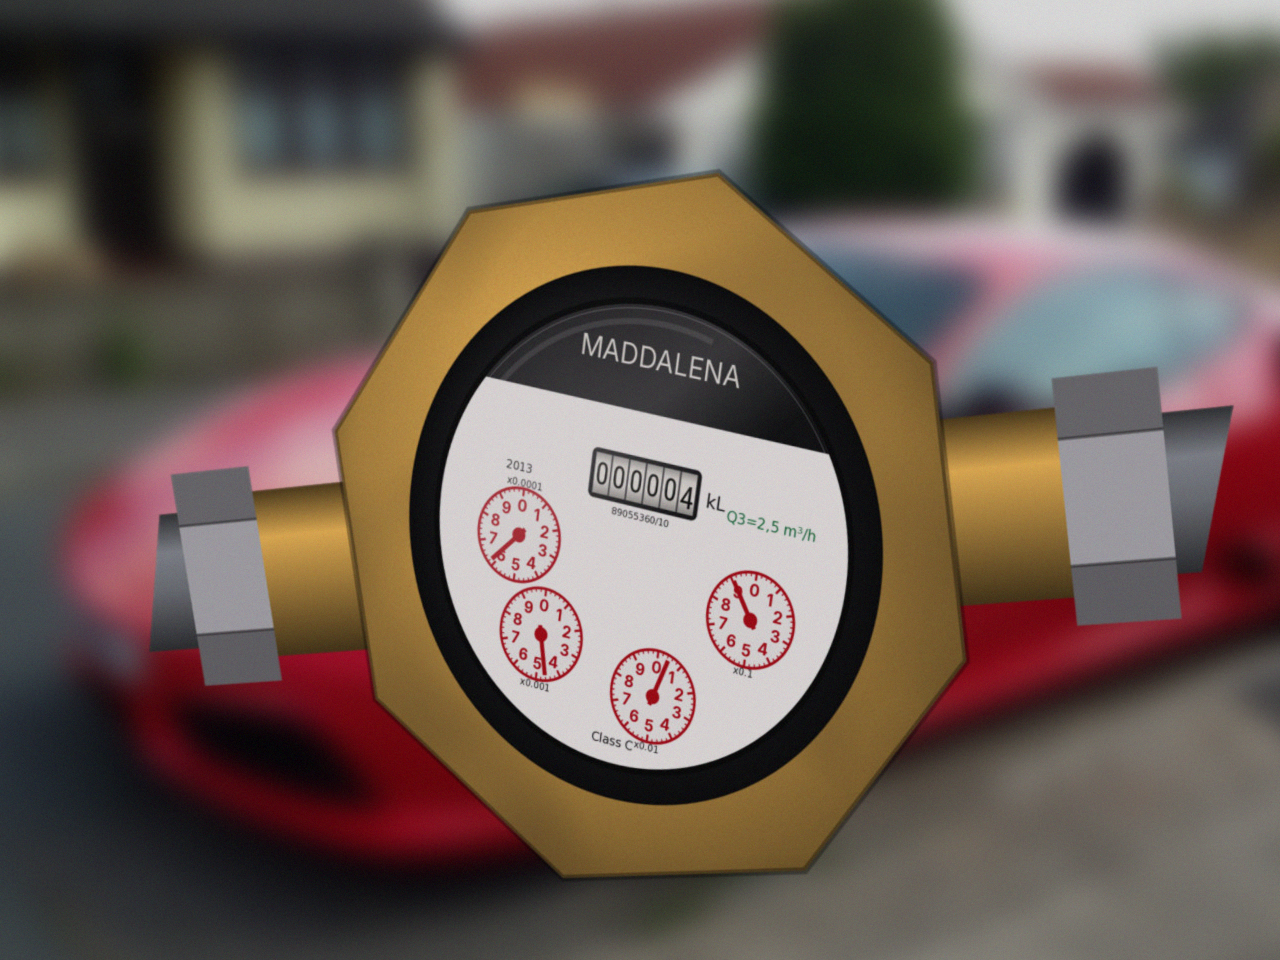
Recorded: 3.9046; kL
